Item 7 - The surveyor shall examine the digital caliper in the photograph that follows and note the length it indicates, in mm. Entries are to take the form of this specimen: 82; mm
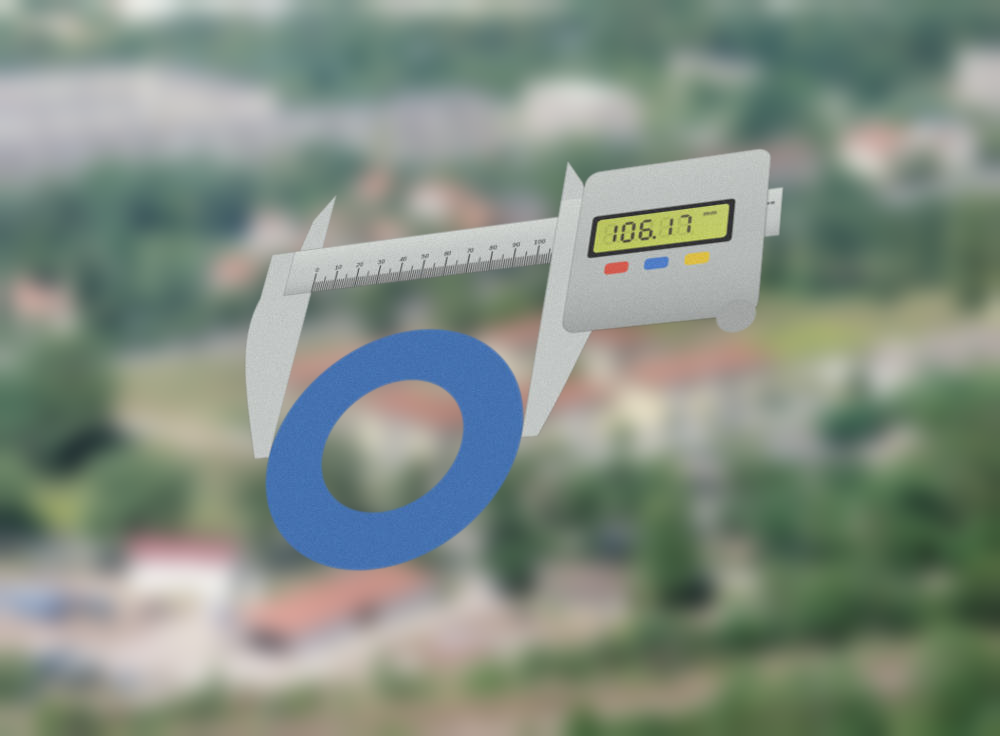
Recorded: 106.17; mm
